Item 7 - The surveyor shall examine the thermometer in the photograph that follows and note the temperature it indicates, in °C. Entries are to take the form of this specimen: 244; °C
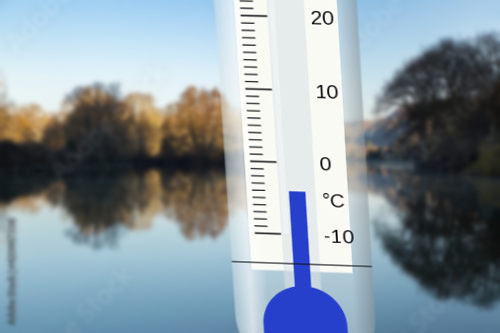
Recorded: -4; °C
